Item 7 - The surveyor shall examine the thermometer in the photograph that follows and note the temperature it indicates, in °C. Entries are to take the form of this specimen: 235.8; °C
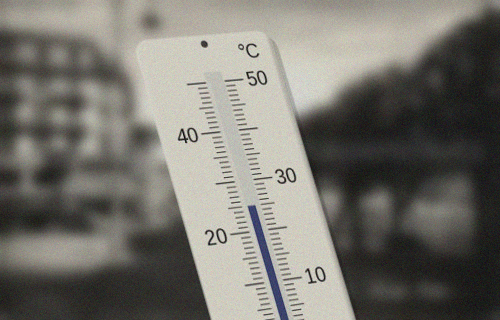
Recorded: 25; °C
